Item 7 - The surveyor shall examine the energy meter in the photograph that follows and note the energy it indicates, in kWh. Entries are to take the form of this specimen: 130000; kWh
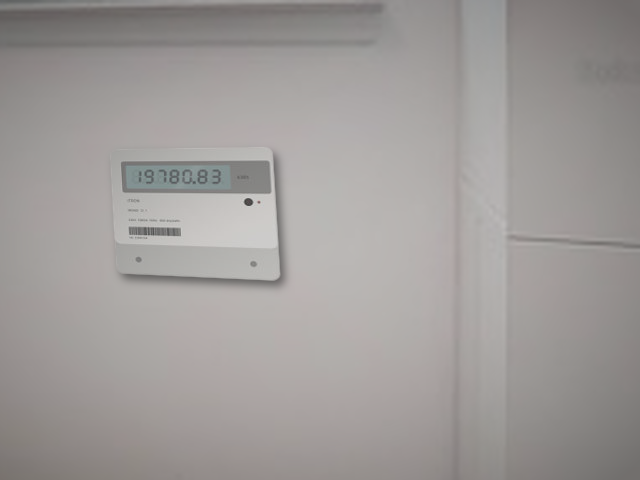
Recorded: 19780.83; kWh
